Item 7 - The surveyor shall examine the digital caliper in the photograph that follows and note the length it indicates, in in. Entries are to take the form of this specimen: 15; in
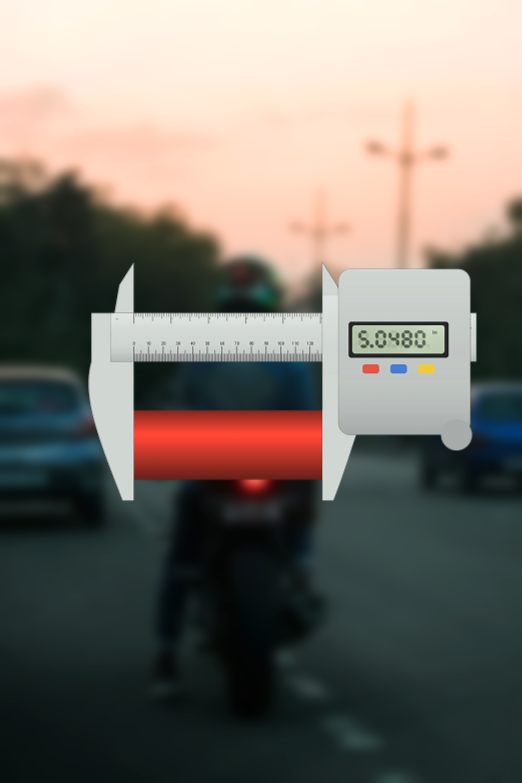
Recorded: 5.0480; in
